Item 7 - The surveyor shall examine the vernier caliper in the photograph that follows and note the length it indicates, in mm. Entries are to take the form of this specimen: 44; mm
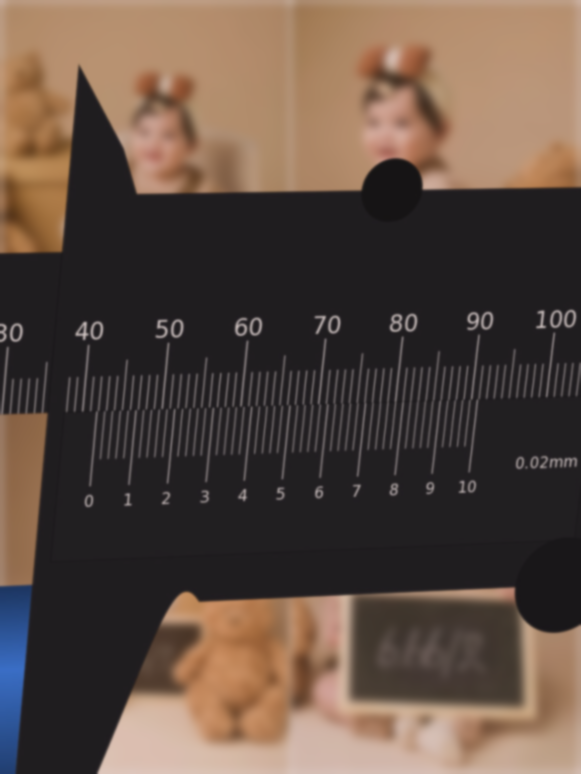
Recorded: 41.8; mm
